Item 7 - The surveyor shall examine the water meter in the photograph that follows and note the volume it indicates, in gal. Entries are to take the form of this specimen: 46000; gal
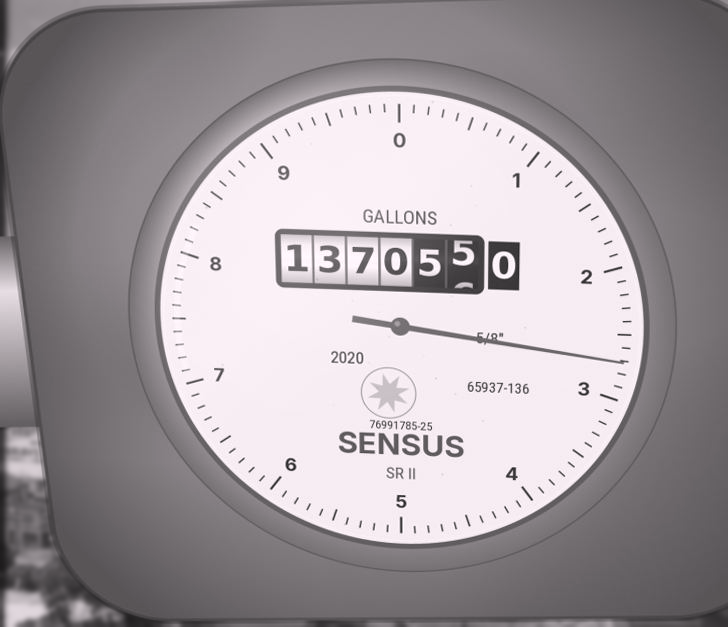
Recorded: 1370552.7; gal
